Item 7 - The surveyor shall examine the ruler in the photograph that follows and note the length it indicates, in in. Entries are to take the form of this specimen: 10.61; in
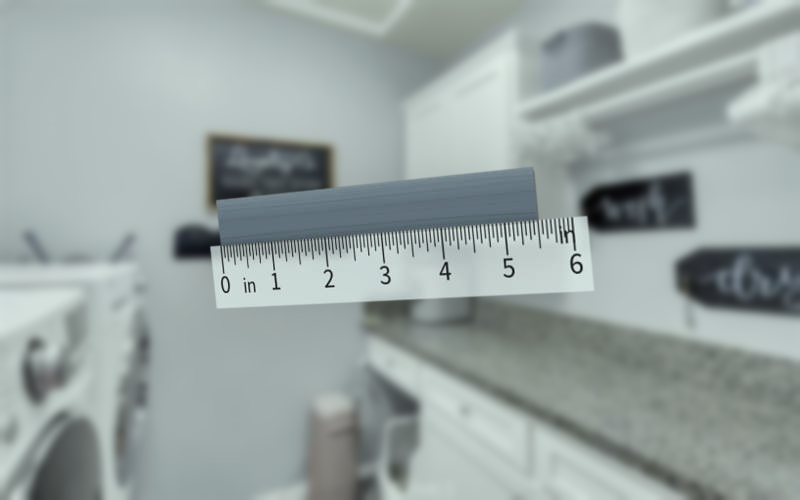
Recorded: 5.5; in
